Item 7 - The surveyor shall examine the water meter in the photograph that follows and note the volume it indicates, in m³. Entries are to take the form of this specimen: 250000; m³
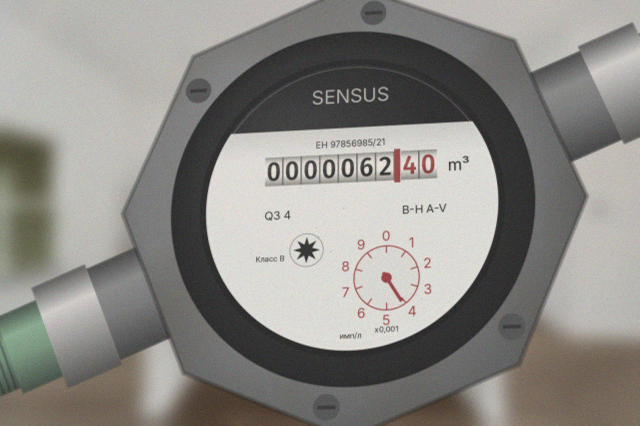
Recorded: 62.404; m³
